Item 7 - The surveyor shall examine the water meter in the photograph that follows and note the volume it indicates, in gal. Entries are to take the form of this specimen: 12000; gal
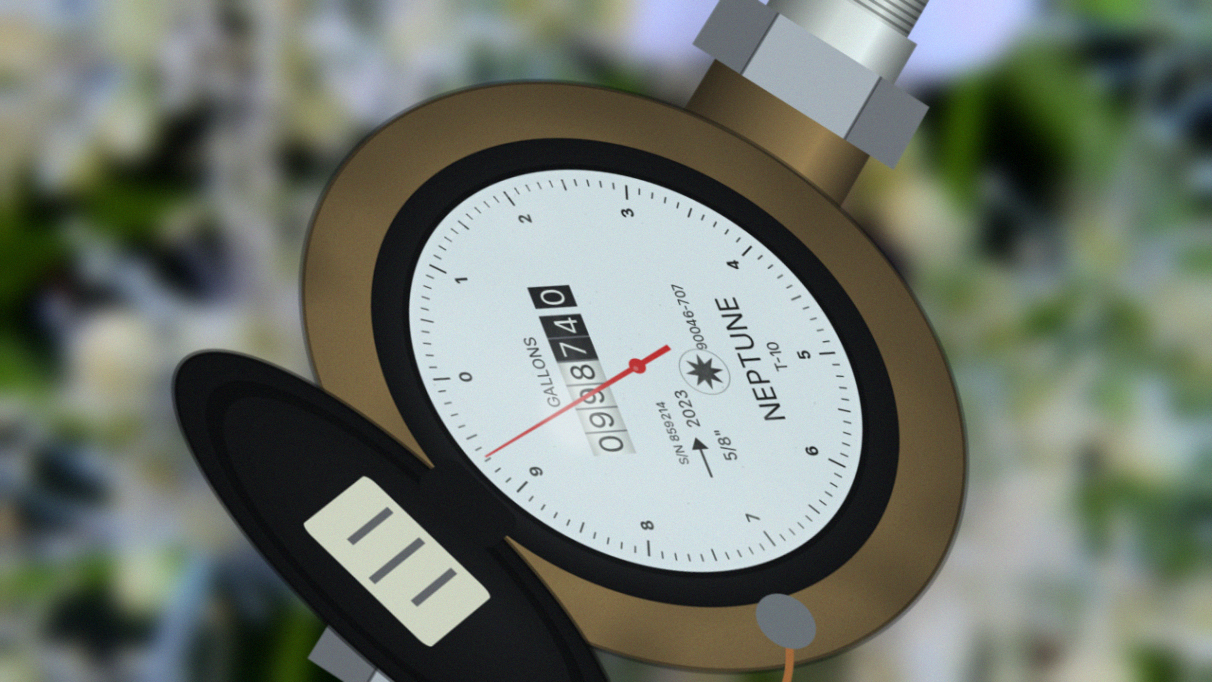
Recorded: 998739.3; gal
